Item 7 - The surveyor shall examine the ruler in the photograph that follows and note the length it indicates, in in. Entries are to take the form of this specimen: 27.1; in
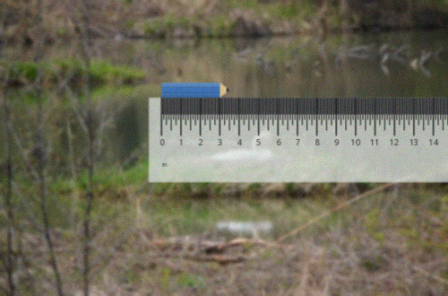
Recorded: 3.5; in
